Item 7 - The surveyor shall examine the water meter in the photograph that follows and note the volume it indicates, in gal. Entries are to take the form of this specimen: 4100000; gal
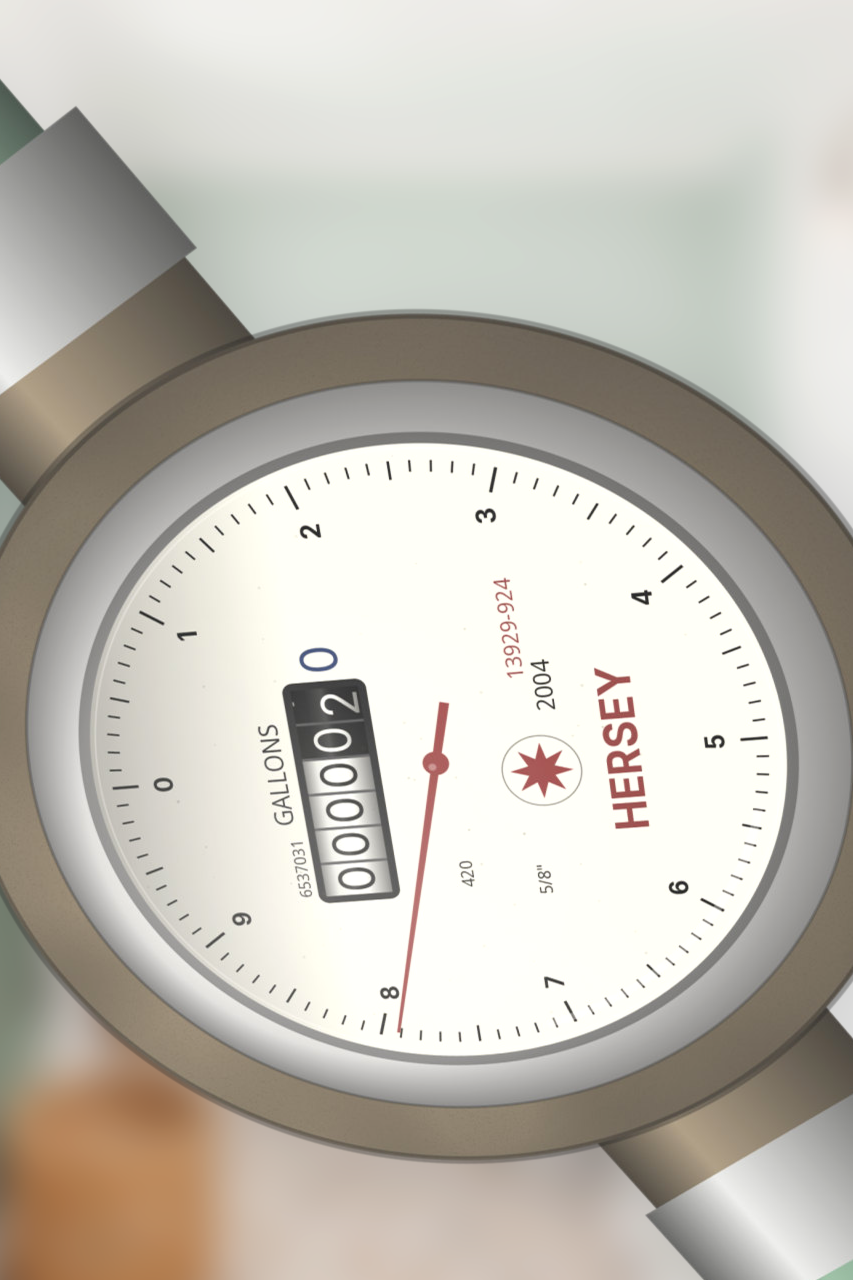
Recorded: 17.9; gal
